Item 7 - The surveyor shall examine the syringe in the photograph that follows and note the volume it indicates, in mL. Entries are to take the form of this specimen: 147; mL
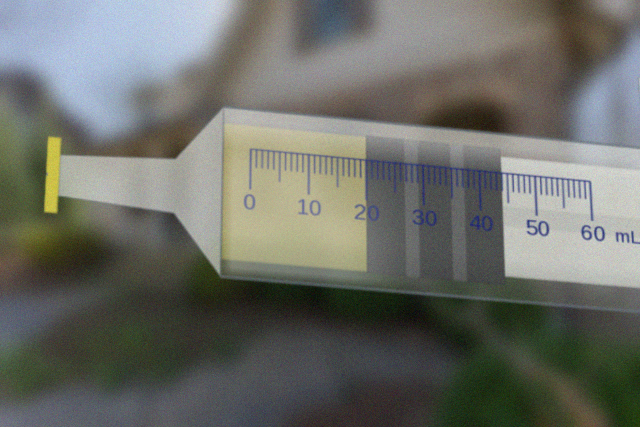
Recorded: 20; mL
